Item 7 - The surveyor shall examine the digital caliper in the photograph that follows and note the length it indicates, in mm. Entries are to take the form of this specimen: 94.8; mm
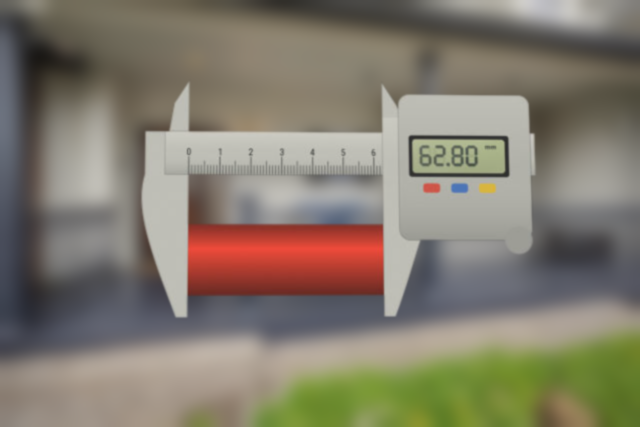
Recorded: 62.80; mm
